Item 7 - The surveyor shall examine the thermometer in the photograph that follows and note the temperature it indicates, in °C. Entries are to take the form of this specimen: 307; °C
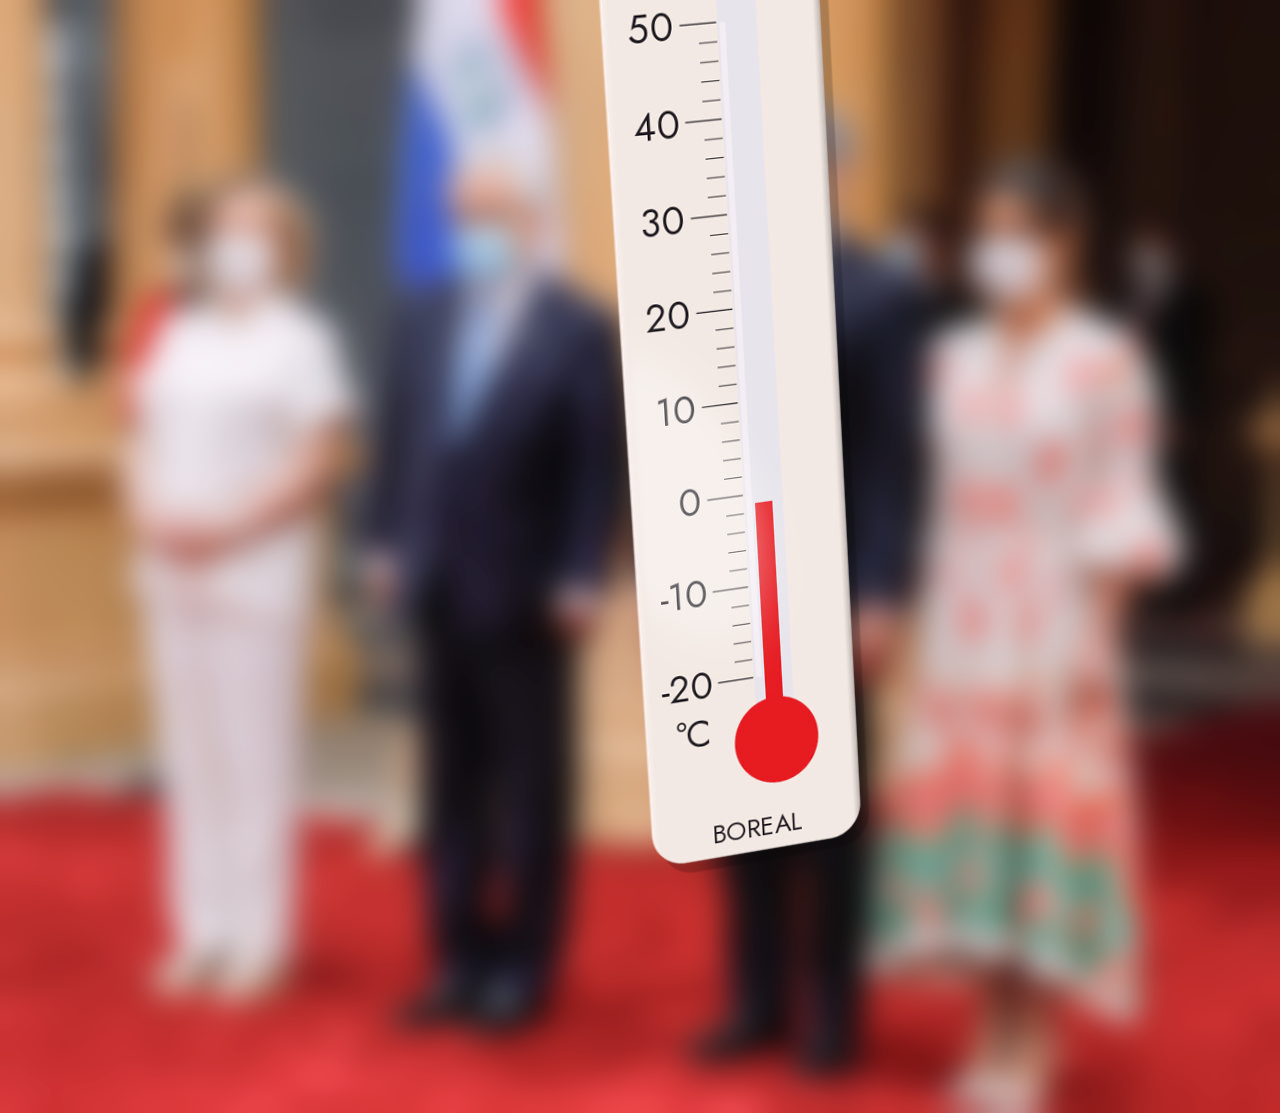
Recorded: -1; °C
